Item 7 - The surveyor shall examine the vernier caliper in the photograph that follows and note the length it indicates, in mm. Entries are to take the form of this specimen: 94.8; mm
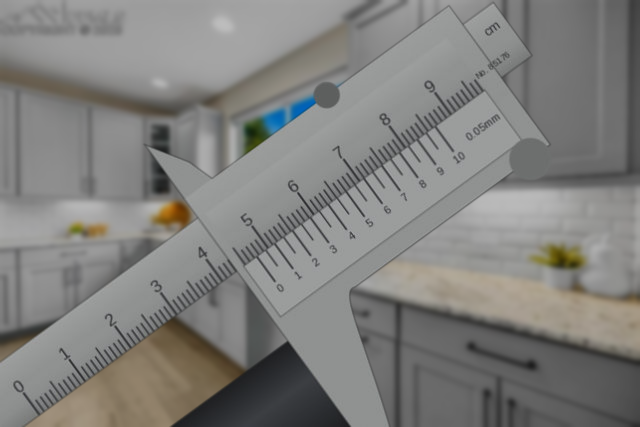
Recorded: 47.5; mm
